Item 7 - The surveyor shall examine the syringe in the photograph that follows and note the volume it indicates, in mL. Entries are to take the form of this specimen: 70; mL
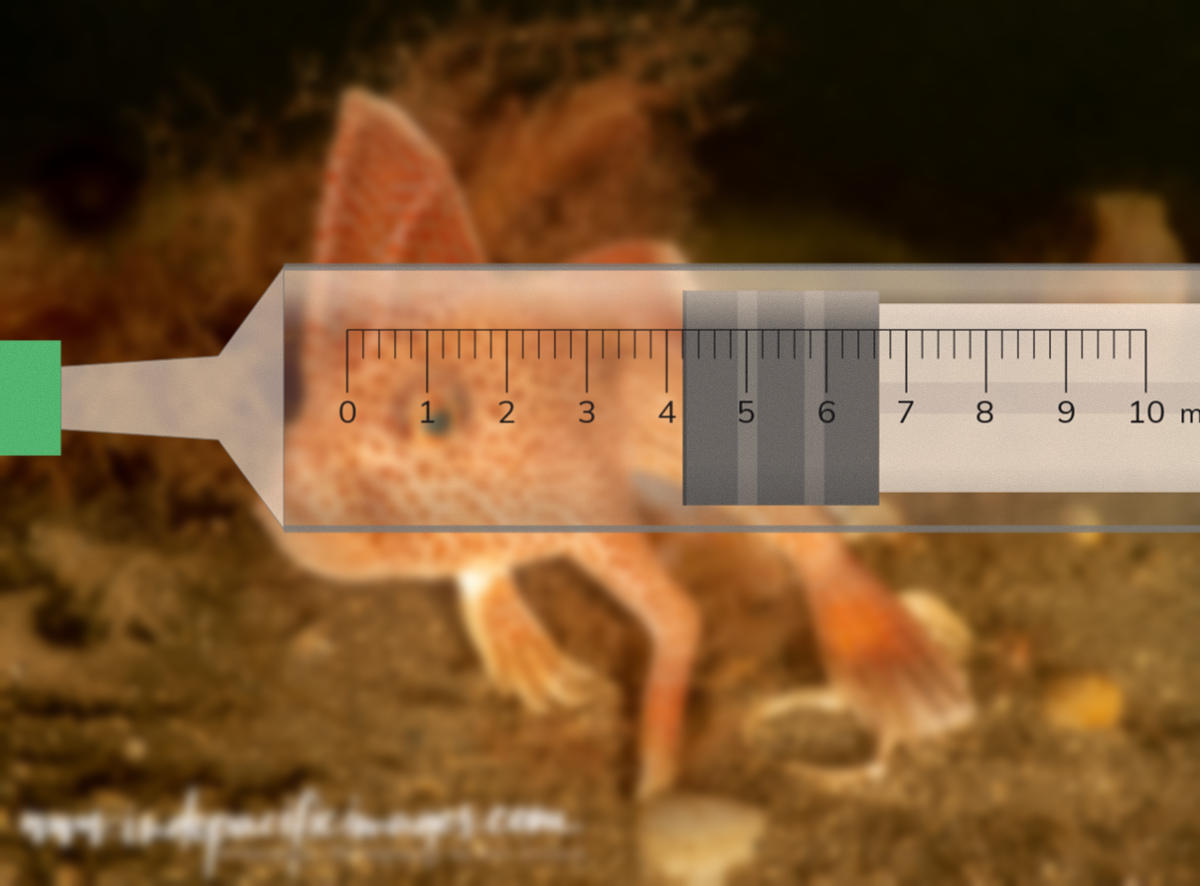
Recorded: 4.2; mL
